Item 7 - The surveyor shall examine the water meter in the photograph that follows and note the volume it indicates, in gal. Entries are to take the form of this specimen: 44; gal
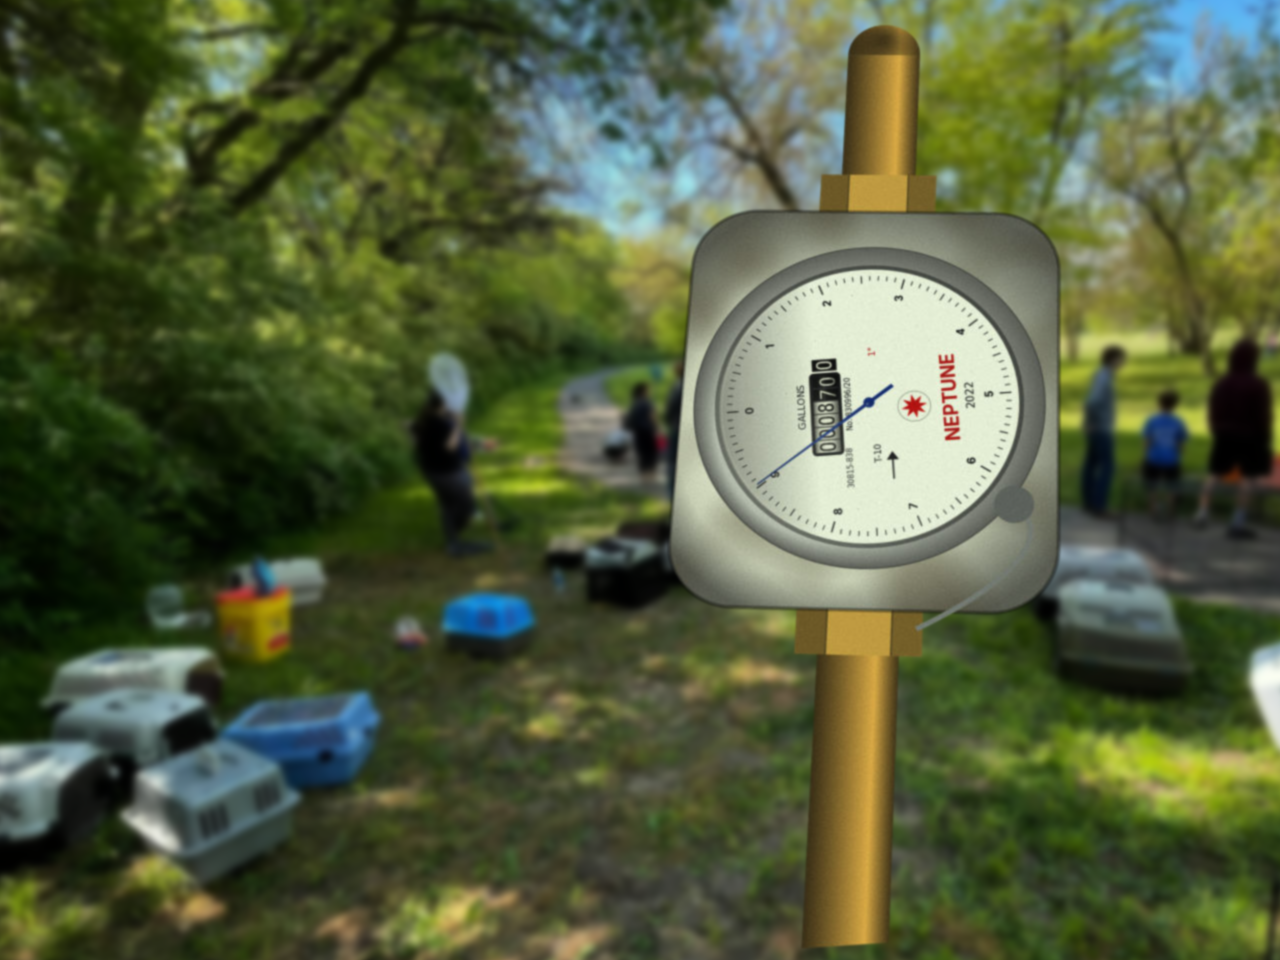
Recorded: 8699.0; gal
